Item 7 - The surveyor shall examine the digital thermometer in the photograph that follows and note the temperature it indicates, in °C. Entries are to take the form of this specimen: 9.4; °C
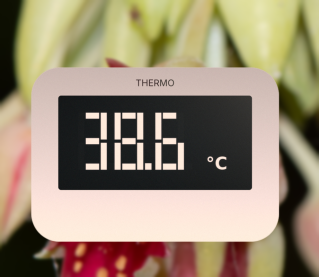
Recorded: 38.6; °C
